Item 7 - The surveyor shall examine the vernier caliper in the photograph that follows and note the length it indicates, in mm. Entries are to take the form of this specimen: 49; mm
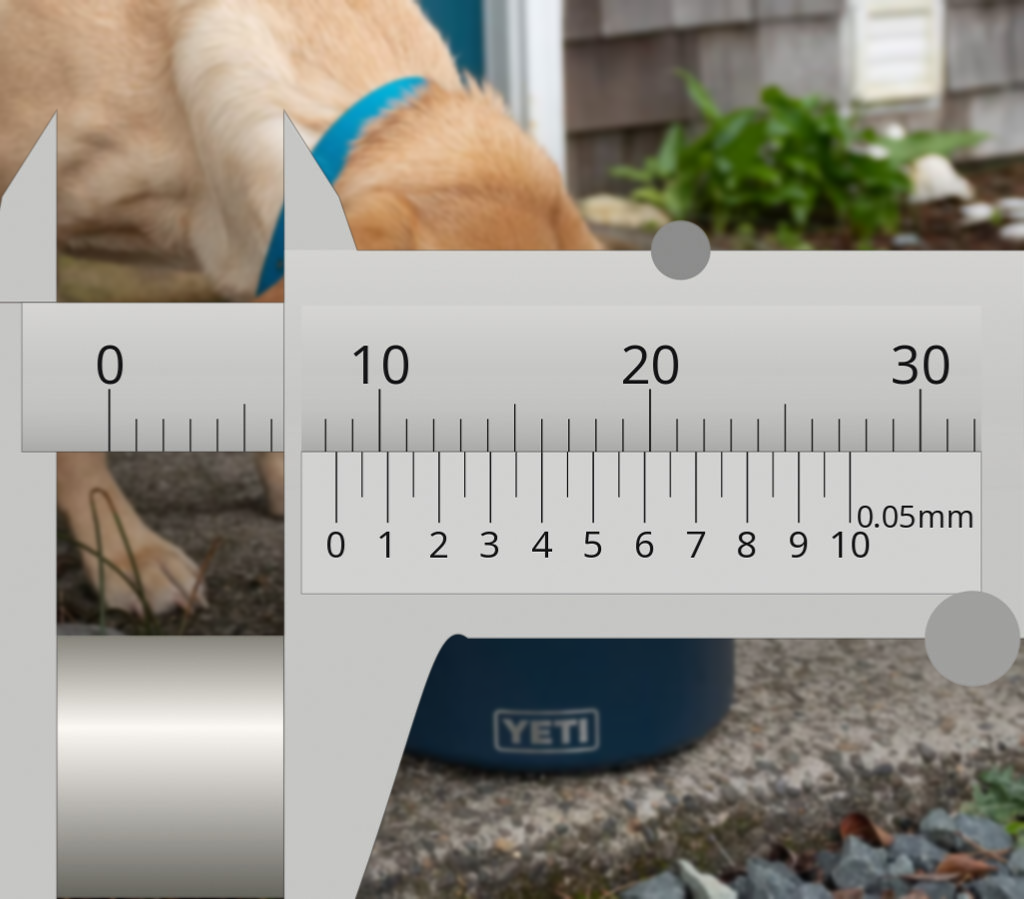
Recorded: 8.40; mm
